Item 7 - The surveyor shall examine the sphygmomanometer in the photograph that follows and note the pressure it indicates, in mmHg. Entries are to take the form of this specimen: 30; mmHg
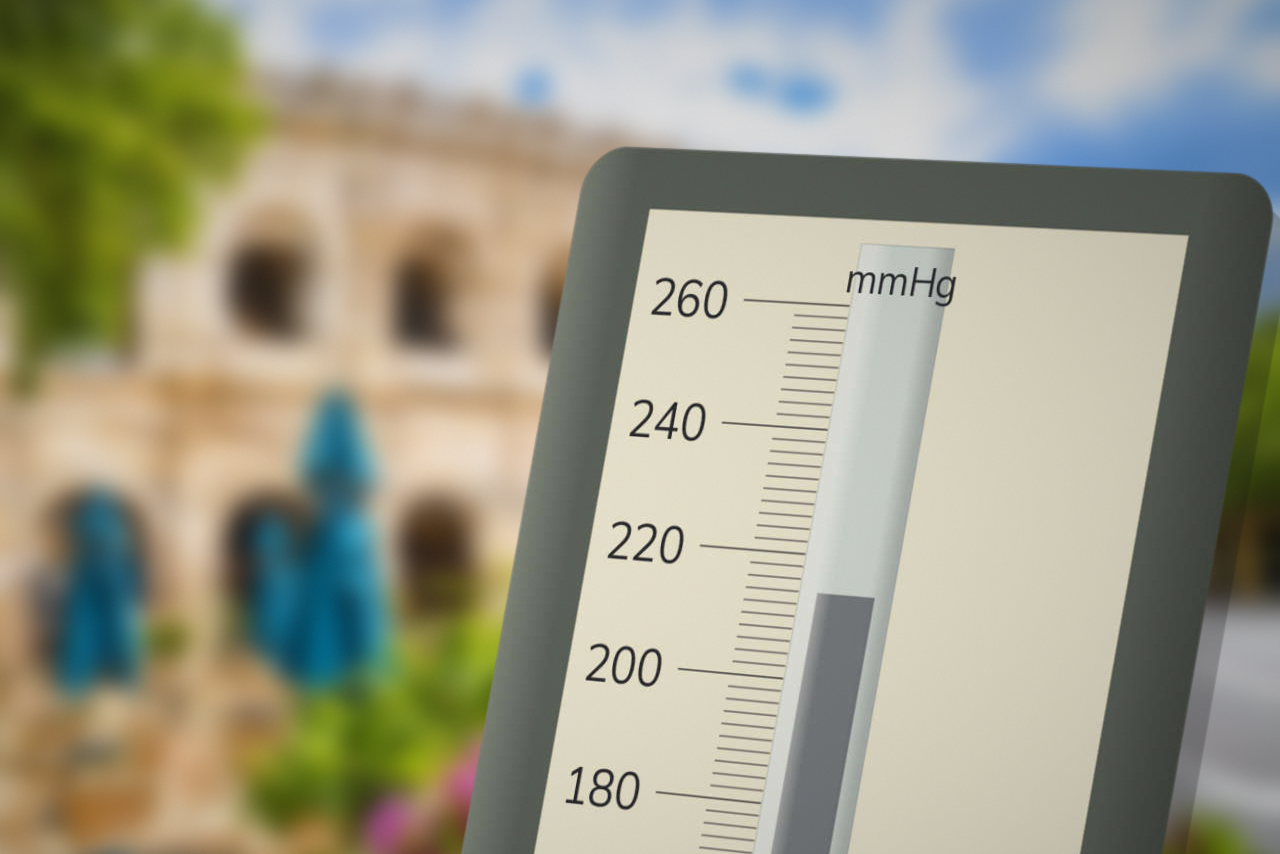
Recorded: 214; mmHg
